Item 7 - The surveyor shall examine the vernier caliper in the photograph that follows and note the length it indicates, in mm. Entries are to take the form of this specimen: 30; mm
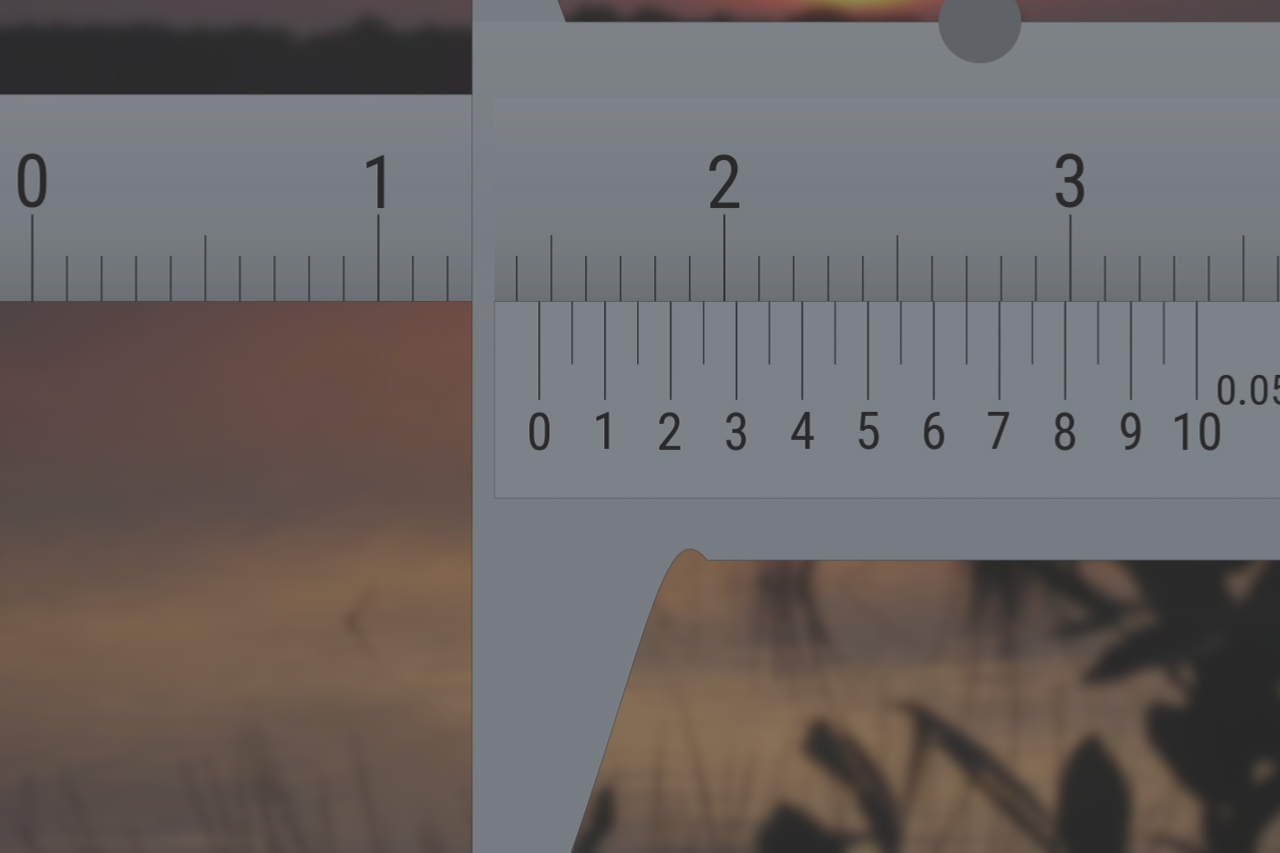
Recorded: 14.65; mm
